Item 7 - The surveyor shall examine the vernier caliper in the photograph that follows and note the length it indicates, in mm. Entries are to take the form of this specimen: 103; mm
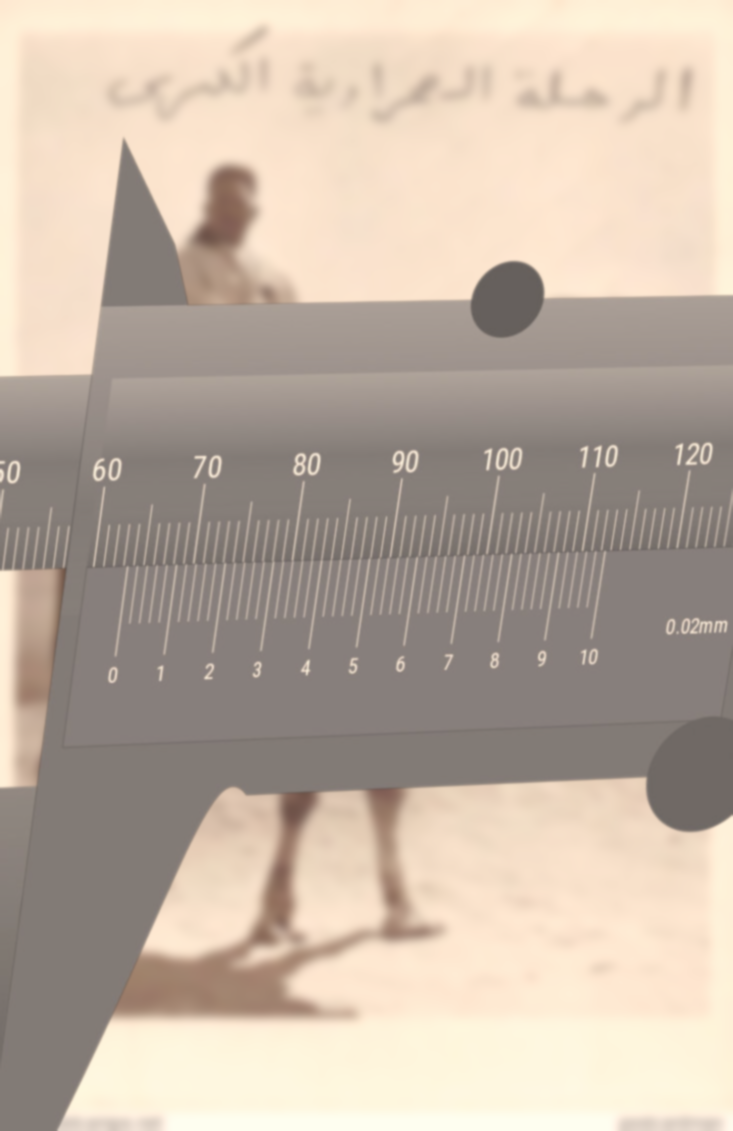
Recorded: 63.4; mm
